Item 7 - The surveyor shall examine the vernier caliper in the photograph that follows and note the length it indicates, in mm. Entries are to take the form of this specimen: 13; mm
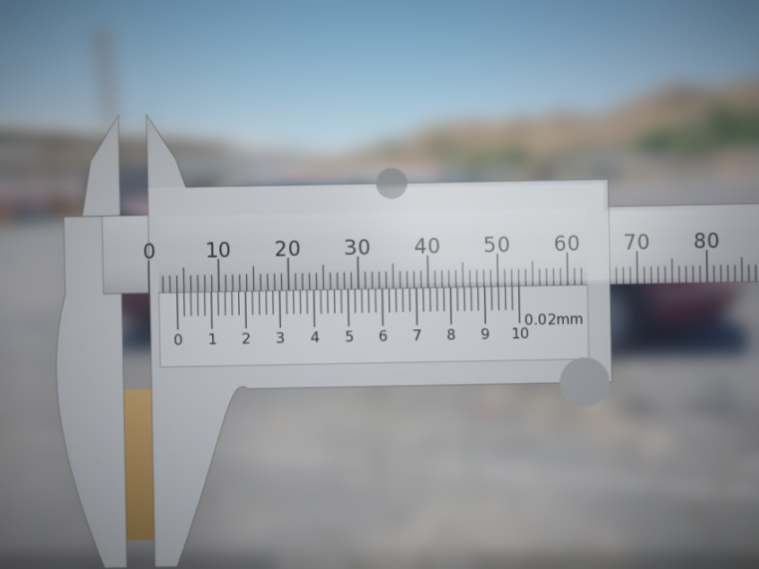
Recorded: 4.0; mm
